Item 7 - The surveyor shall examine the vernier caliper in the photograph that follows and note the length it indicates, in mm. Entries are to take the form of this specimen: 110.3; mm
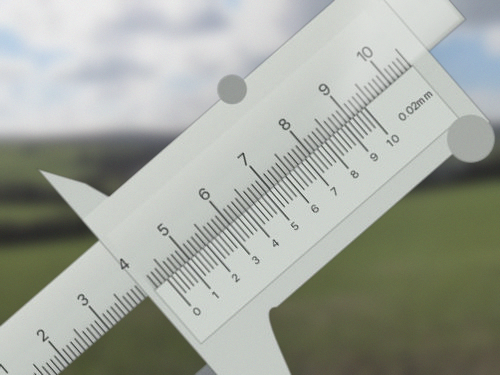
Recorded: 44.4; mm
